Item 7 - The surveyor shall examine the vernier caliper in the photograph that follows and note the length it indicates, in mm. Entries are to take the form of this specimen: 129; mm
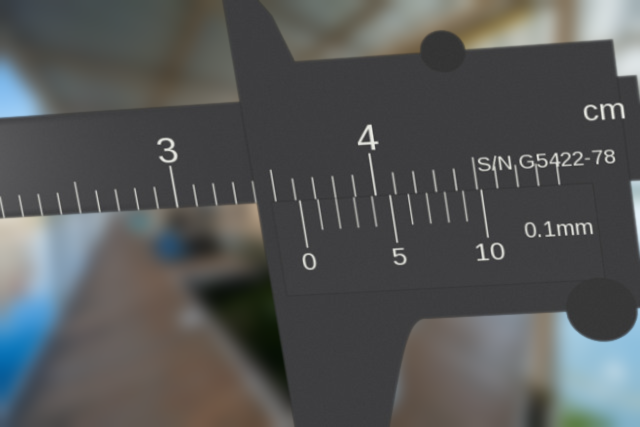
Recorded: 36.2; mm
